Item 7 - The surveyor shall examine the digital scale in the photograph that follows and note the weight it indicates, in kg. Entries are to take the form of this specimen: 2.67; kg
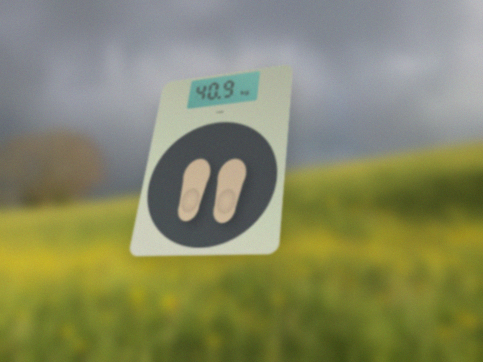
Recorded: 40.9; kg
